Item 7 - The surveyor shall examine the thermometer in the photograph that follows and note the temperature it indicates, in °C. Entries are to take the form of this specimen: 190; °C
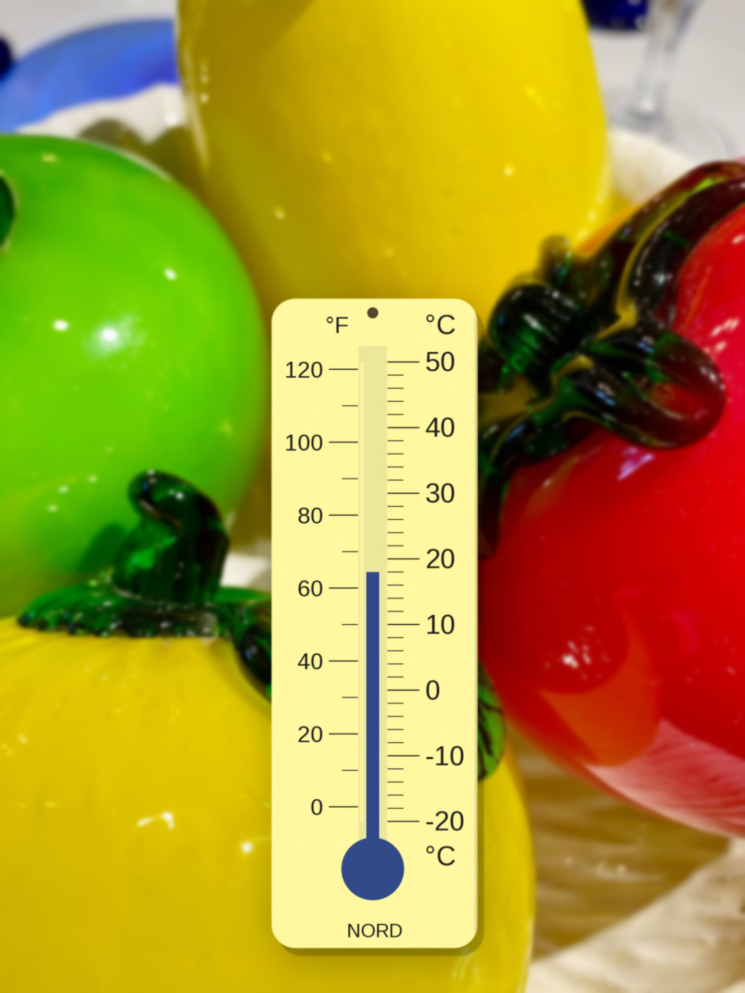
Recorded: 18; °C
